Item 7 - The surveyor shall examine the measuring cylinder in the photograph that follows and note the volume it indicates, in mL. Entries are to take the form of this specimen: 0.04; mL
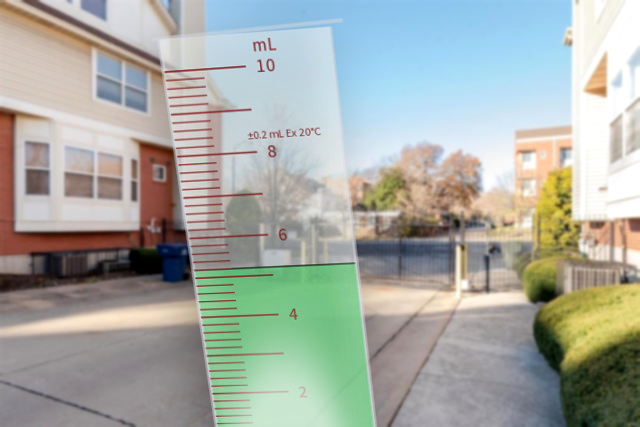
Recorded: 5.2; mL
